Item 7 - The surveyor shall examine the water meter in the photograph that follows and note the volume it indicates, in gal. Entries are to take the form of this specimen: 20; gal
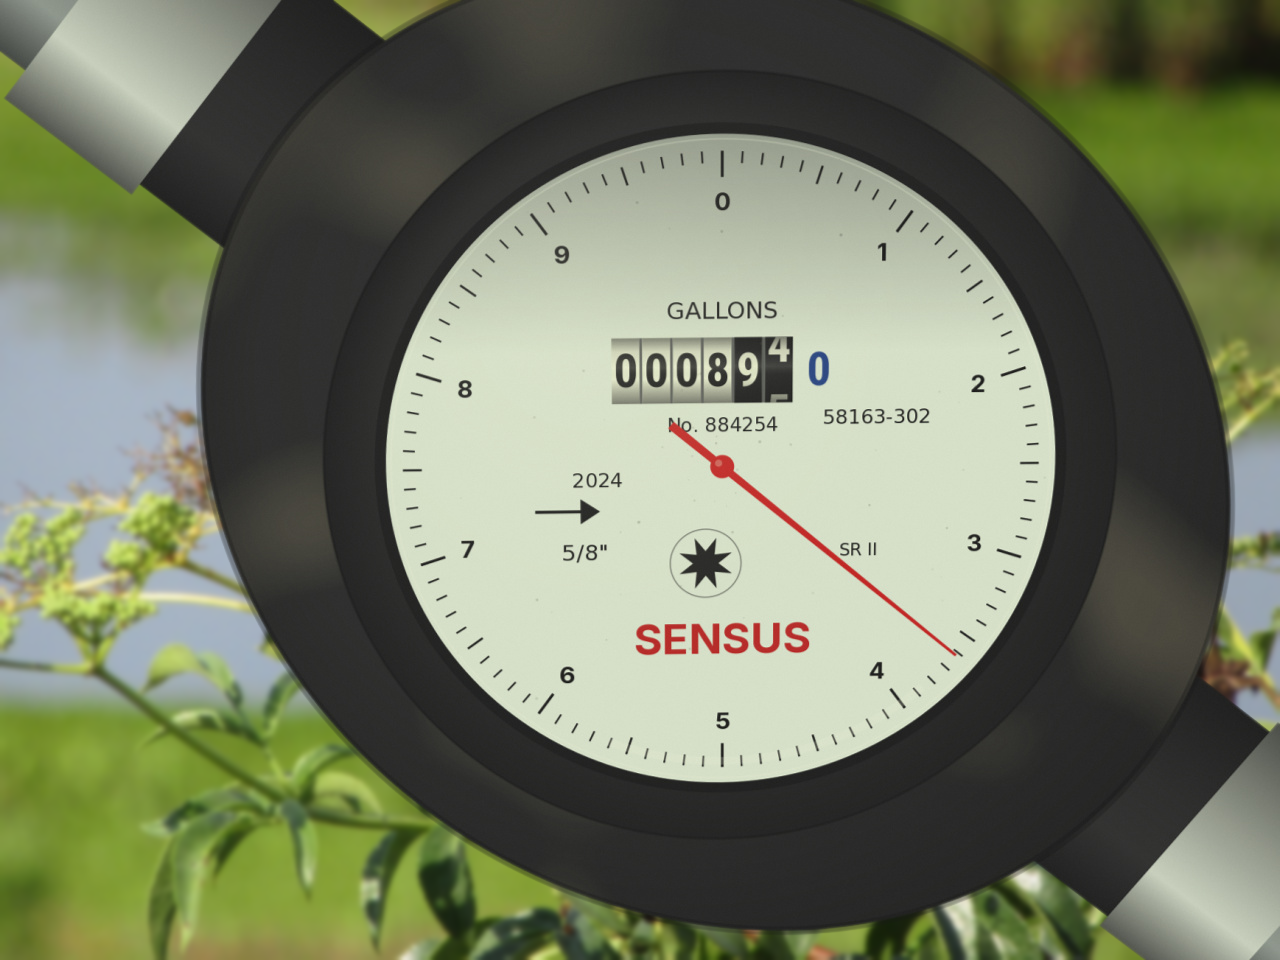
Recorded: 8943.6; gal
